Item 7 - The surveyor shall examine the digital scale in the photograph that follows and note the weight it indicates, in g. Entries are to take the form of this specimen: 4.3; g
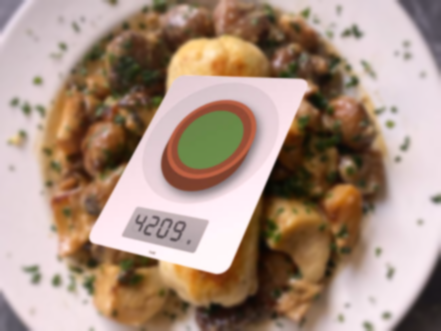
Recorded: 4209; g
